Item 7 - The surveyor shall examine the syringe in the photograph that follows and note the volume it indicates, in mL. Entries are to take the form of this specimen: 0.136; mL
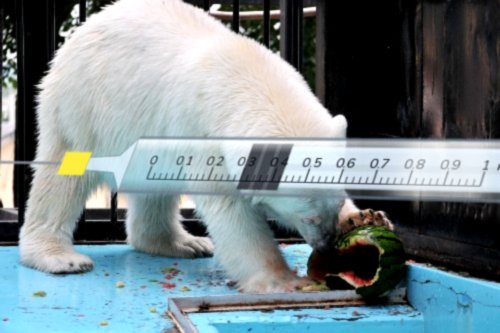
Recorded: 0.3; mL
